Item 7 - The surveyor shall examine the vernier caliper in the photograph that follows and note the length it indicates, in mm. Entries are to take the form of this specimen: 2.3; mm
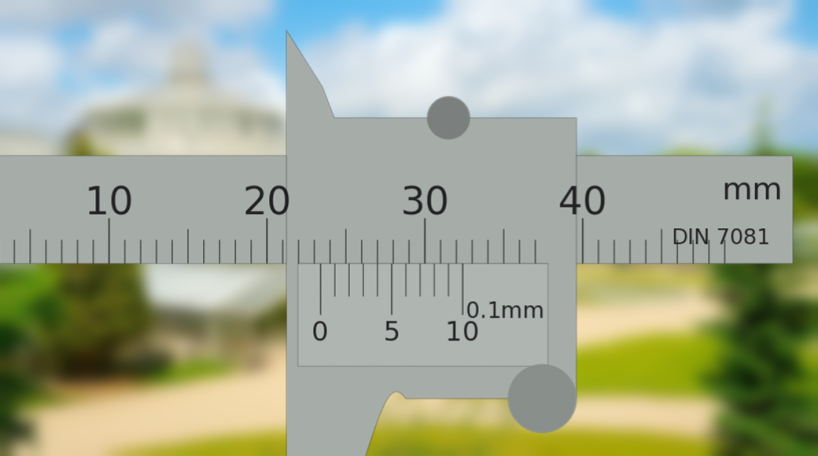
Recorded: 23.4; mm
